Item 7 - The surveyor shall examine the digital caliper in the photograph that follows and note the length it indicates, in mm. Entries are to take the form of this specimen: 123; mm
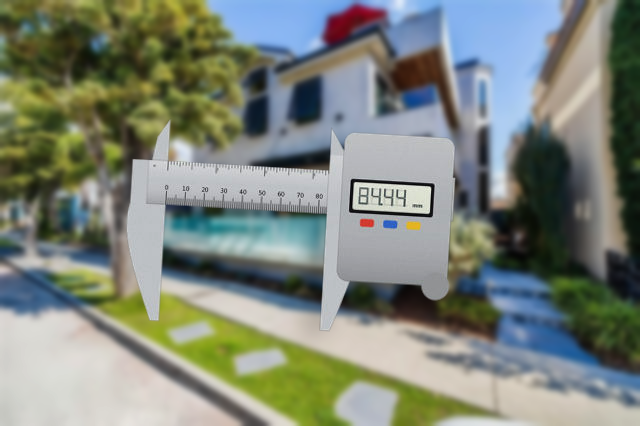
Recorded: 84.44; mm
